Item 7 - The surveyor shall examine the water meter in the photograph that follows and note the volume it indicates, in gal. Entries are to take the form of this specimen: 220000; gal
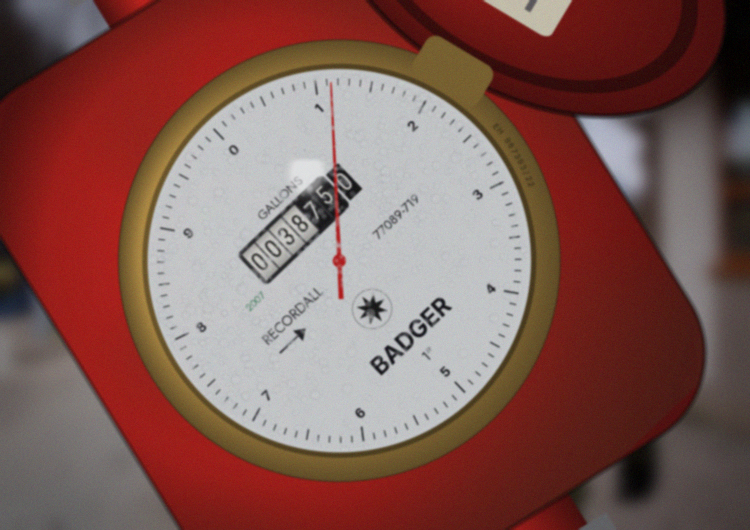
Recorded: 38751.1; gal
